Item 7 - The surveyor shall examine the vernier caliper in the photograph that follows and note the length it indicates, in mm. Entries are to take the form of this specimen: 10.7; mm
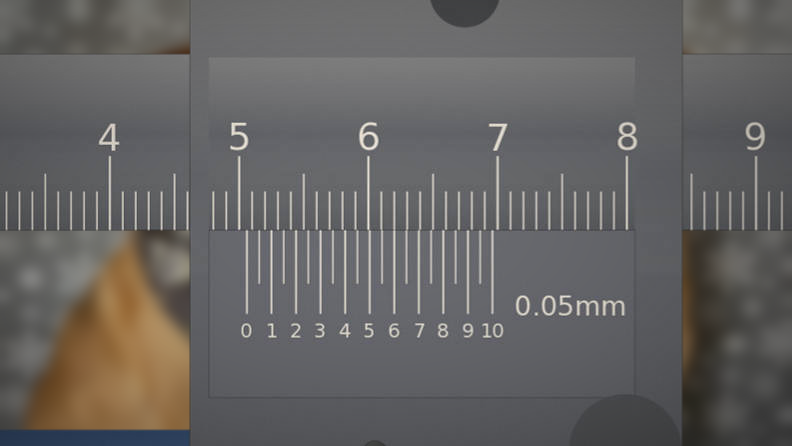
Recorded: 50.6; mm
